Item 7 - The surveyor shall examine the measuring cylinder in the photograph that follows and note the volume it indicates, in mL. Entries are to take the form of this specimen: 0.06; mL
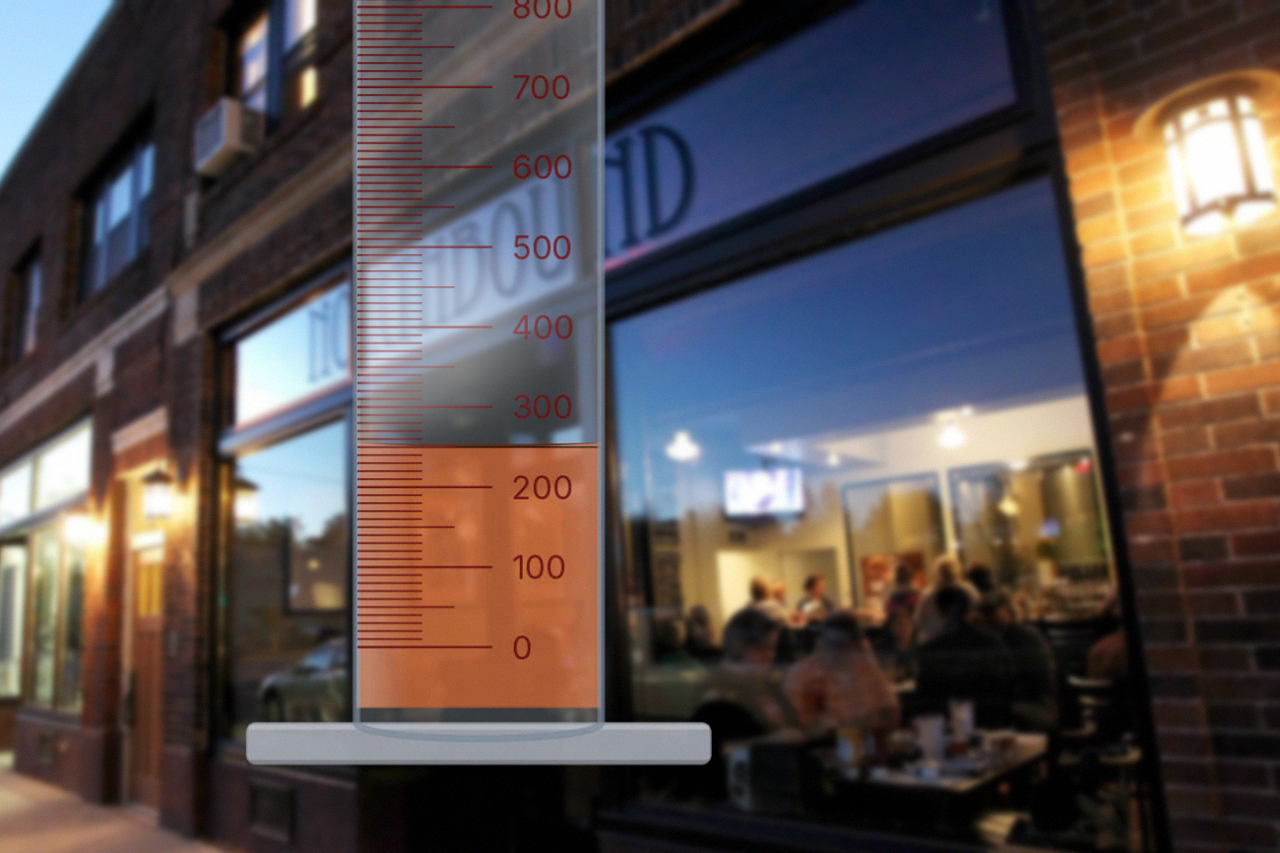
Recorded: 250; mL
